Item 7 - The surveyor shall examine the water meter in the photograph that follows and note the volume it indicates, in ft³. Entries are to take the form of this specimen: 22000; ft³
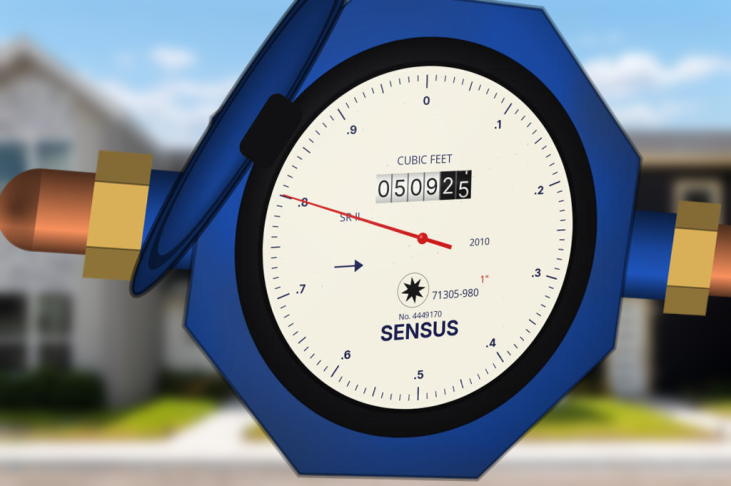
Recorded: 50924.80; ft³
